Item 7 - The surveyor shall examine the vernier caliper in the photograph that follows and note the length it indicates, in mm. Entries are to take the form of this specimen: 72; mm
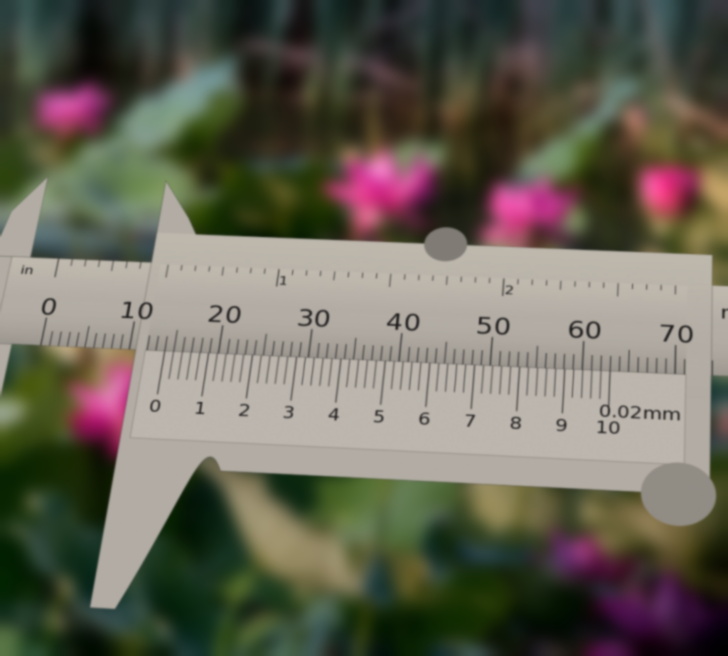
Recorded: 14.0; mm
